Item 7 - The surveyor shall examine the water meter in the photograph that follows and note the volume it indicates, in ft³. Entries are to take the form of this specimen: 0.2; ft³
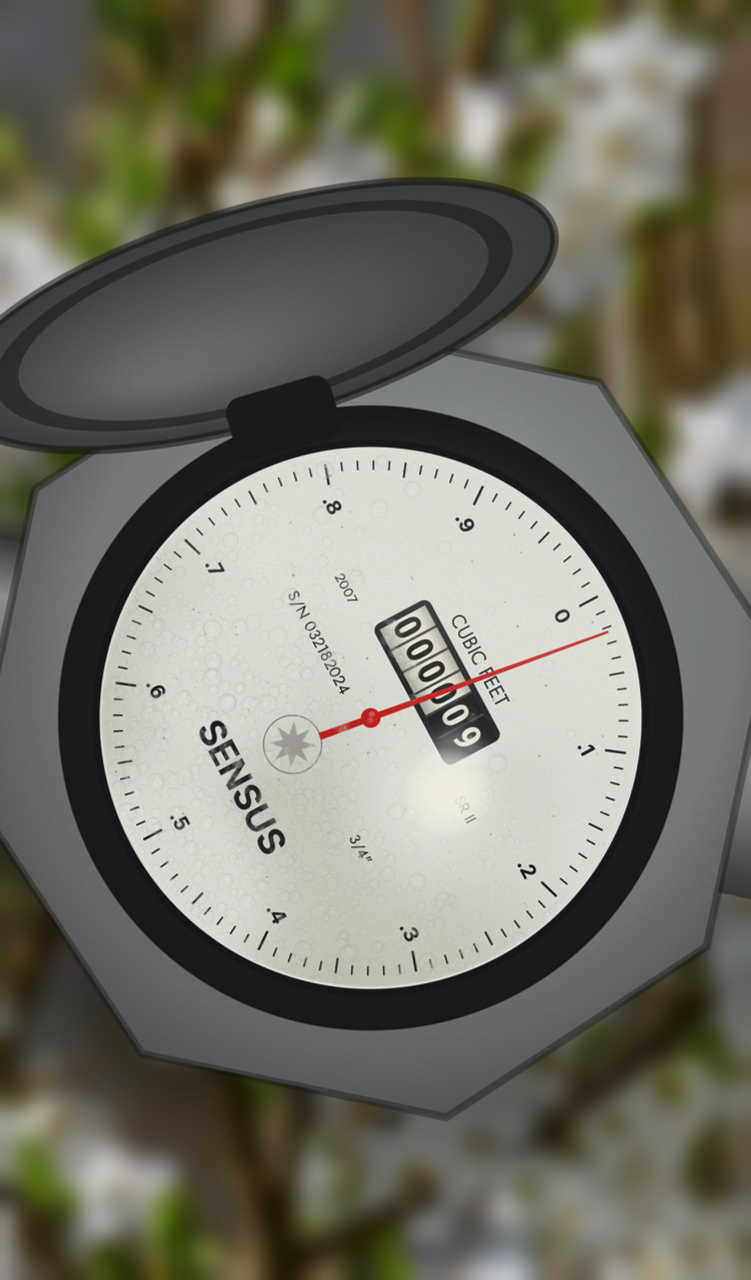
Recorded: 9.02; ft³
